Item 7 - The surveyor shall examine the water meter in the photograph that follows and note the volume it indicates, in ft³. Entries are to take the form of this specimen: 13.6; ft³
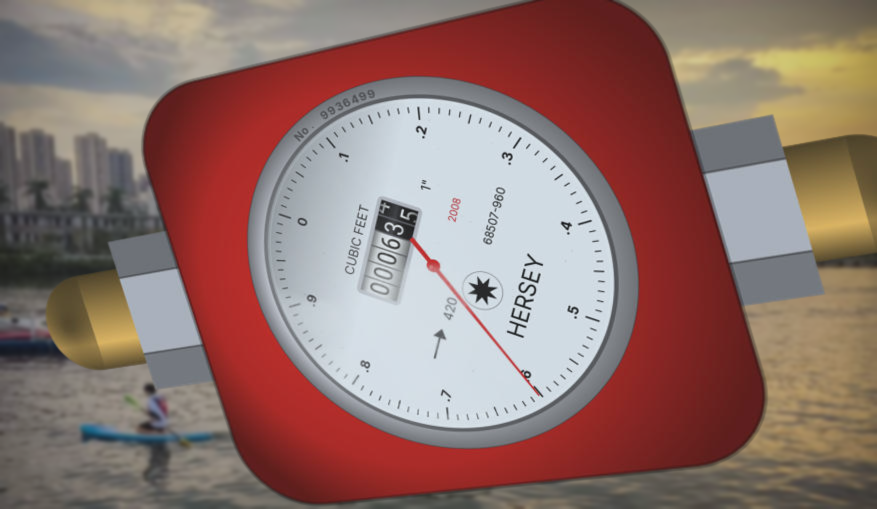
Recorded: 634.60; ft³
